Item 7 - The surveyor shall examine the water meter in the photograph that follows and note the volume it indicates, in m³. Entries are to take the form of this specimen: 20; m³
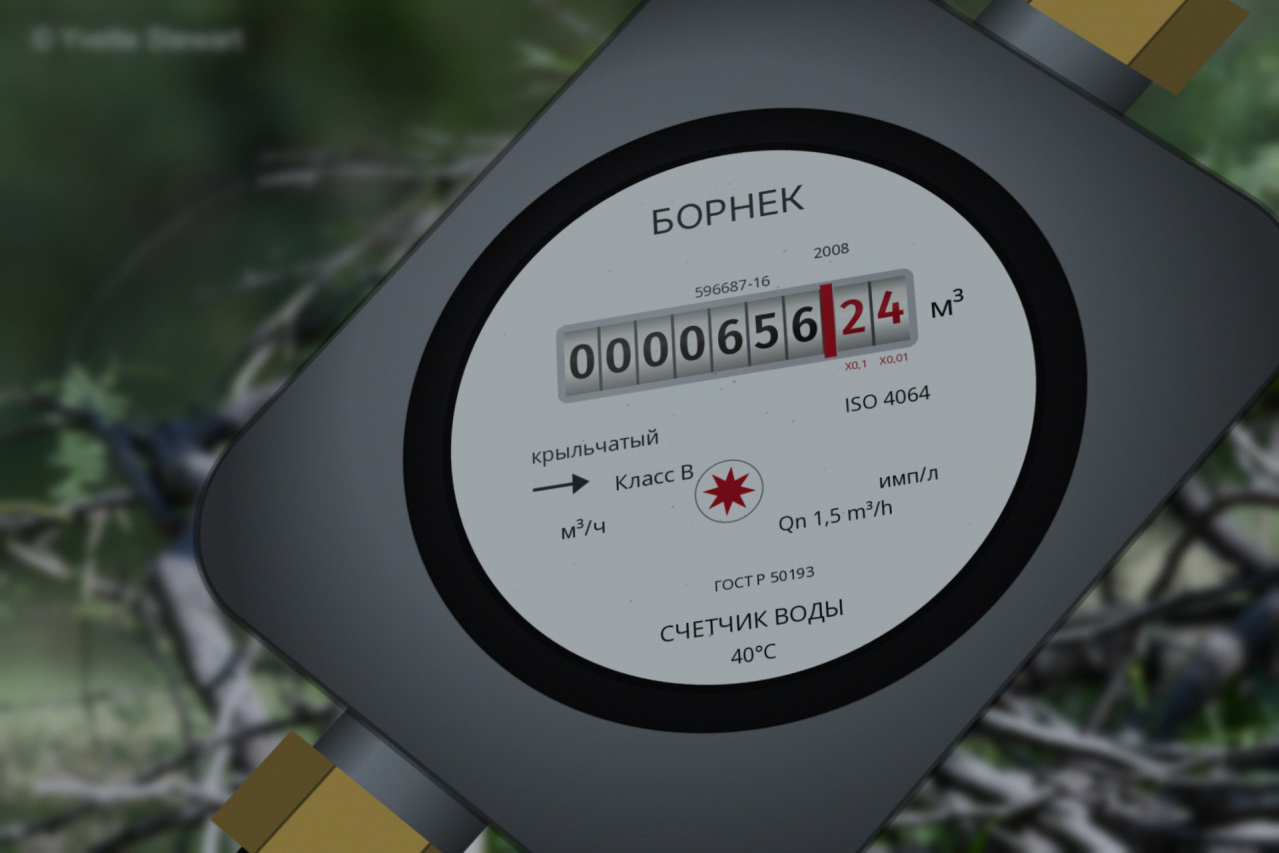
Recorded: 656.24; m³
